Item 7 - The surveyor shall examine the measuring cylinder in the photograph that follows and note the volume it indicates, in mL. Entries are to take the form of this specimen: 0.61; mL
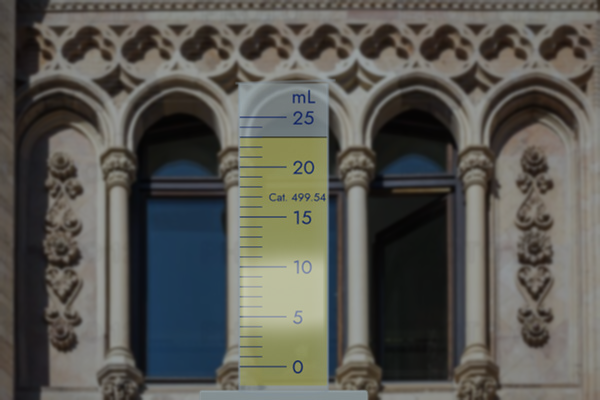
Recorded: 23; mL
